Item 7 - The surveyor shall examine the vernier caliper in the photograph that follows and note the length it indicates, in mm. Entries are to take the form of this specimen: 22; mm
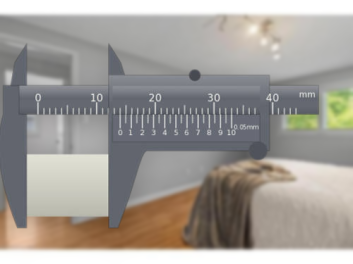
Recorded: 14.0; mm
